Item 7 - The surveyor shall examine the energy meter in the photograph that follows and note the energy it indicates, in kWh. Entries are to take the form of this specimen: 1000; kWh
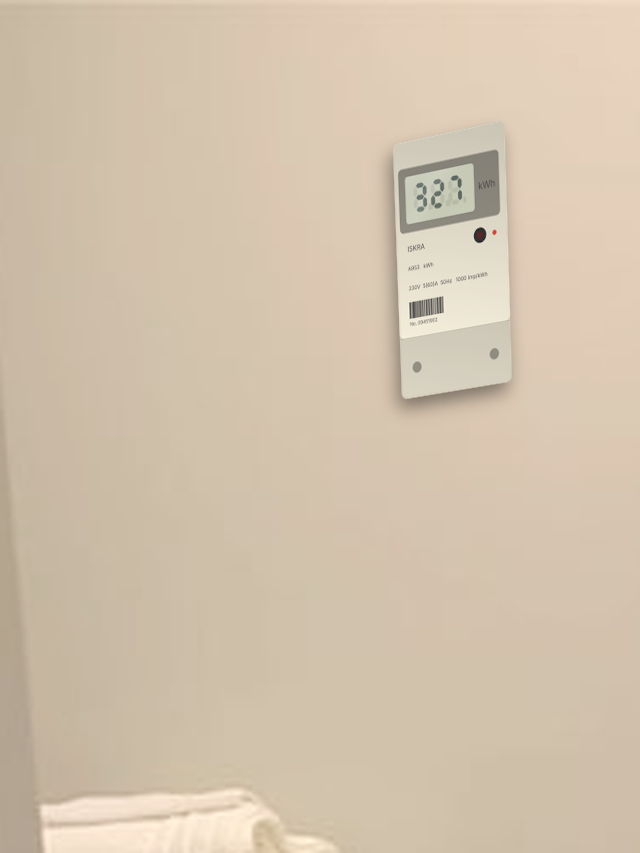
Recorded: 327; kWh
